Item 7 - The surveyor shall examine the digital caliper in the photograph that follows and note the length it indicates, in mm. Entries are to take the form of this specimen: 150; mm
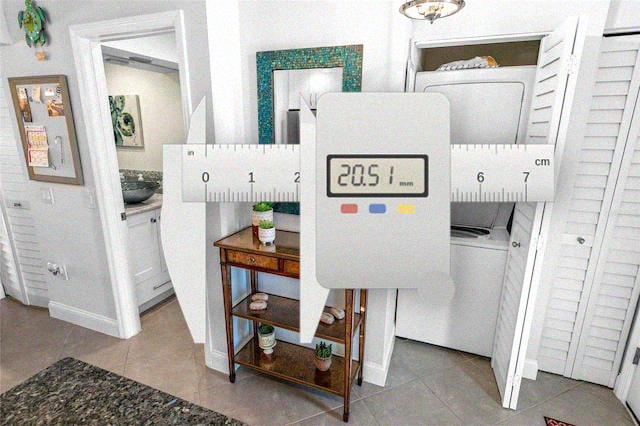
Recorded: 20.51; mm
